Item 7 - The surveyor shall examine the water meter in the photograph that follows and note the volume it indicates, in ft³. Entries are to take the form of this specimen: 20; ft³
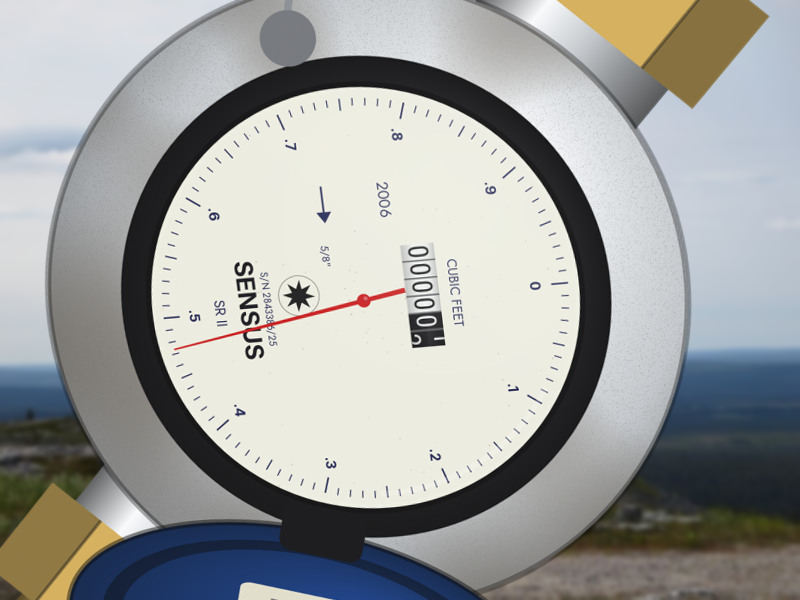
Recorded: 1.47; ft³
